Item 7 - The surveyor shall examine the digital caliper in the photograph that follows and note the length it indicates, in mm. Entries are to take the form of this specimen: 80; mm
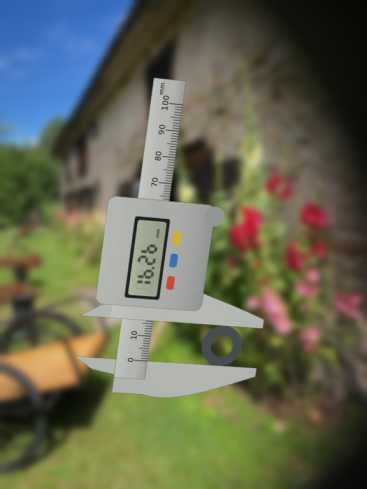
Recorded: 16.26; mm
